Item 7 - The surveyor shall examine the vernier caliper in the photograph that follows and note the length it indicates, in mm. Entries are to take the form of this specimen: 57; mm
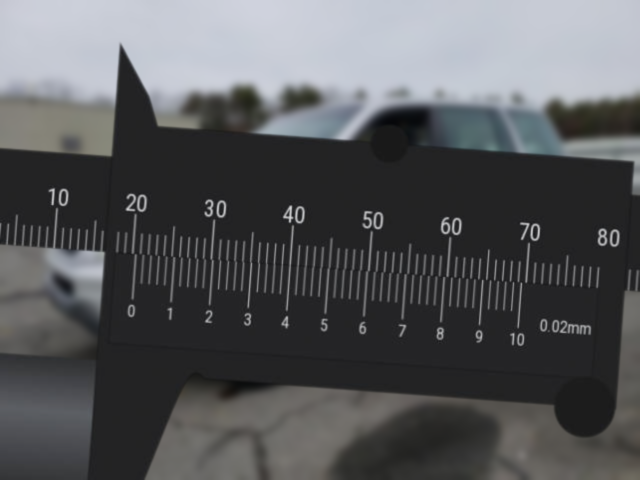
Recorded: 20.4; mm
